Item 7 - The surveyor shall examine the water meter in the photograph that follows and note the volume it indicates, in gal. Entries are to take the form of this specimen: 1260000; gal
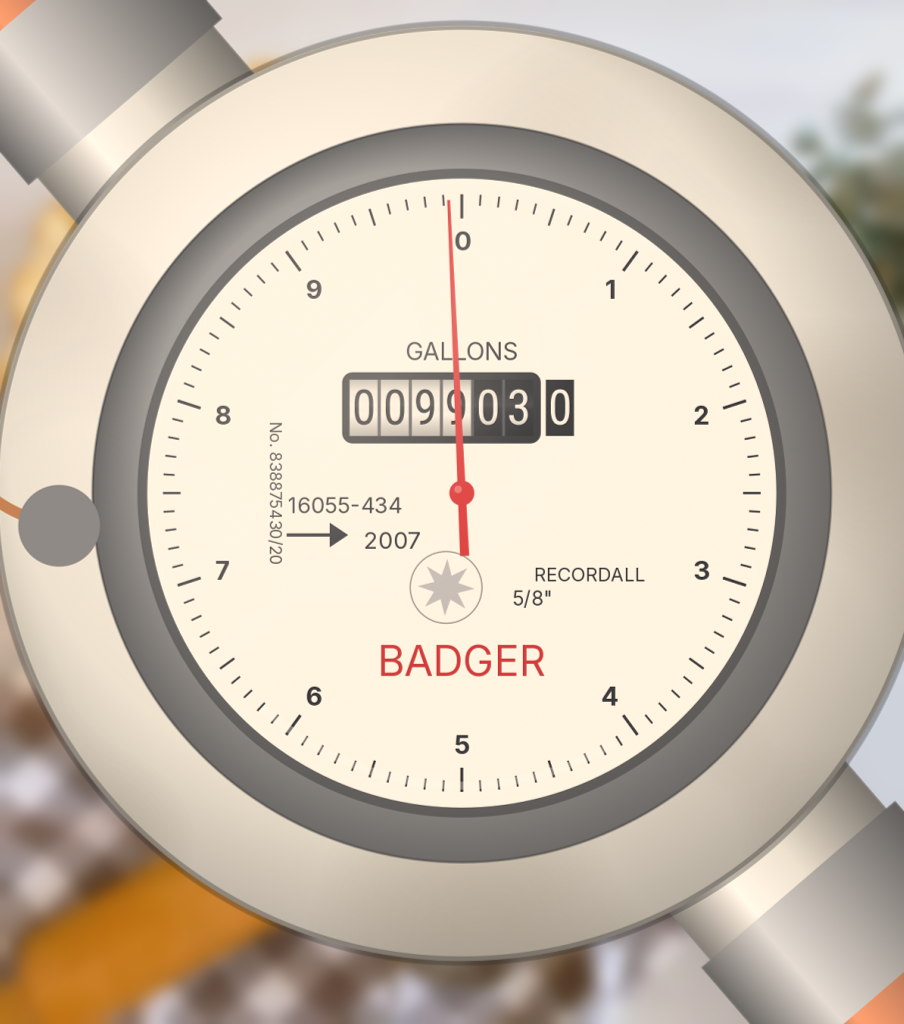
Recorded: 99029.9; gal
